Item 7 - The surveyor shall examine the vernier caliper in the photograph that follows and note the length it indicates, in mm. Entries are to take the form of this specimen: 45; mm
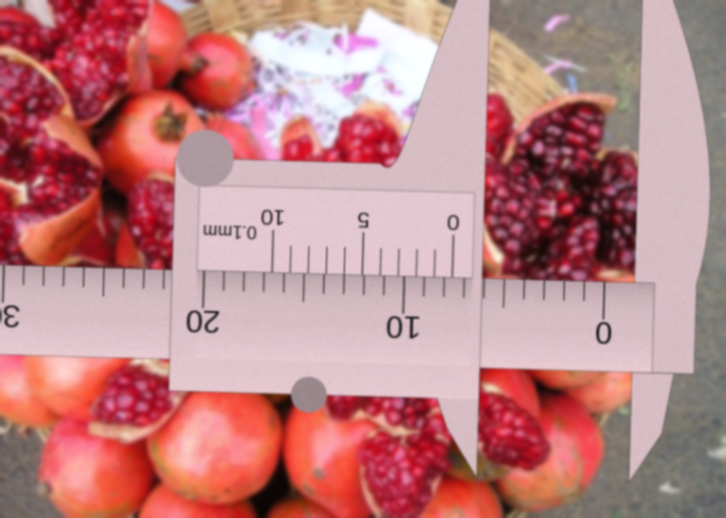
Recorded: 7.6; mm
